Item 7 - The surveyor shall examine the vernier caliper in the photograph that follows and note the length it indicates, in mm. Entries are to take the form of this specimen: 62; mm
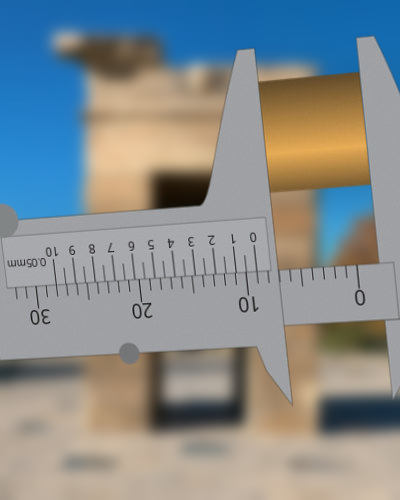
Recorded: 9.0; mm
